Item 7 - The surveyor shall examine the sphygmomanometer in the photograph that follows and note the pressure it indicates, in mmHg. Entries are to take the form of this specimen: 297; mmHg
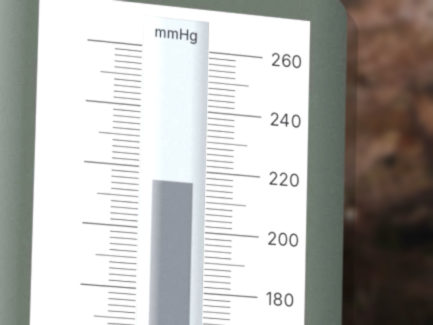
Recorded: 216; mmHg
